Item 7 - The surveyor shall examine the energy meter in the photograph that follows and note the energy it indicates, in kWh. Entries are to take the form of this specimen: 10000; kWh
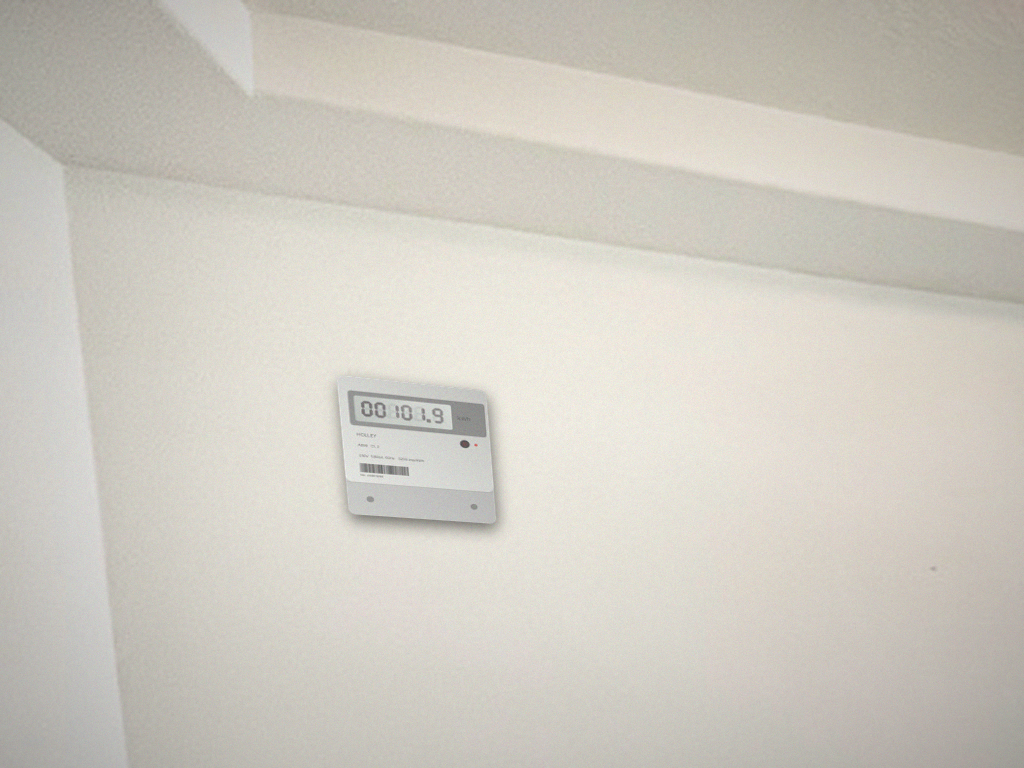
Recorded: 101.9; kWh
